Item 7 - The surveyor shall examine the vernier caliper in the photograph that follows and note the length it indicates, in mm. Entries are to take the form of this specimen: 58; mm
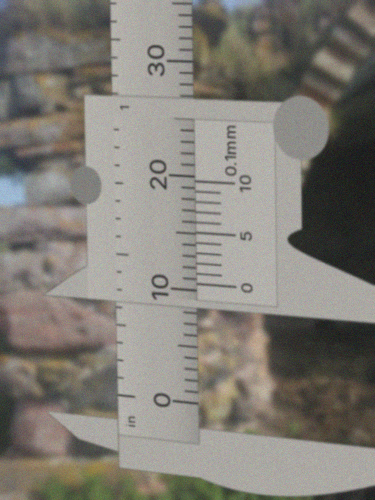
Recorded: 10.6; mm
